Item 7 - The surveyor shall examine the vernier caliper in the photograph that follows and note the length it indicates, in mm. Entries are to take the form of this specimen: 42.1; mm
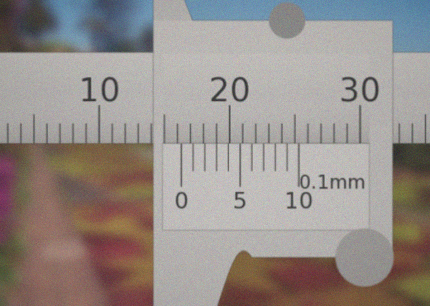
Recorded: 16.3; mm
